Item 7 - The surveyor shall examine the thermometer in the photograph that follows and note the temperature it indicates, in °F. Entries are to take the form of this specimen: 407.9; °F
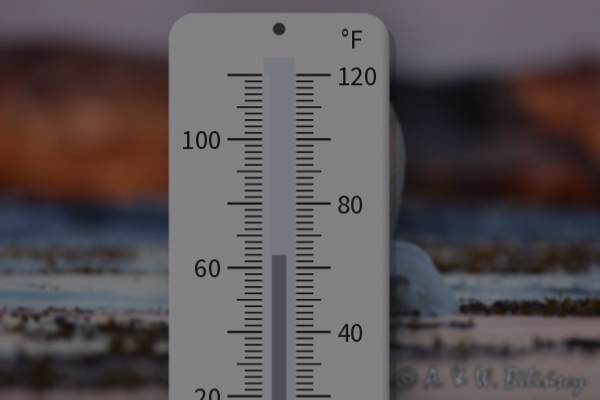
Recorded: 64; °F
